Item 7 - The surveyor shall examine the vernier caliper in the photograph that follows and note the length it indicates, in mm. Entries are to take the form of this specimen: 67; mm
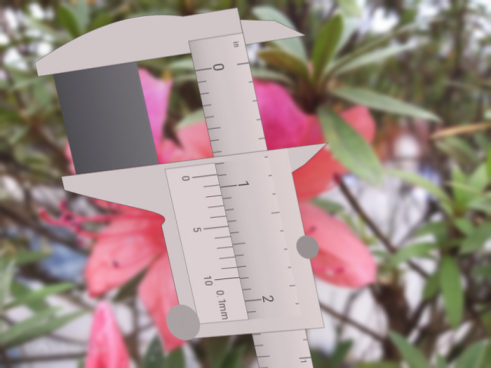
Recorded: 8.9; mm
